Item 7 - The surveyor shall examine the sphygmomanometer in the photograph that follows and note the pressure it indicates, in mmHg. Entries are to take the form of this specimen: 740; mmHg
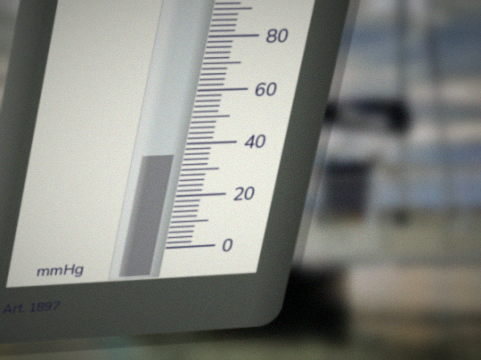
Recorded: 36; mmHg
